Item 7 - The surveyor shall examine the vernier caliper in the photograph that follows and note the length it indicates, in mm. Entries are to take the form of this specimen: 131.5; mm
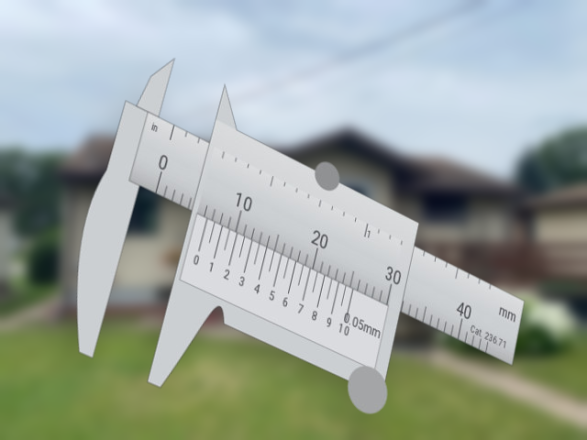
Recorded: 6.4; mm
